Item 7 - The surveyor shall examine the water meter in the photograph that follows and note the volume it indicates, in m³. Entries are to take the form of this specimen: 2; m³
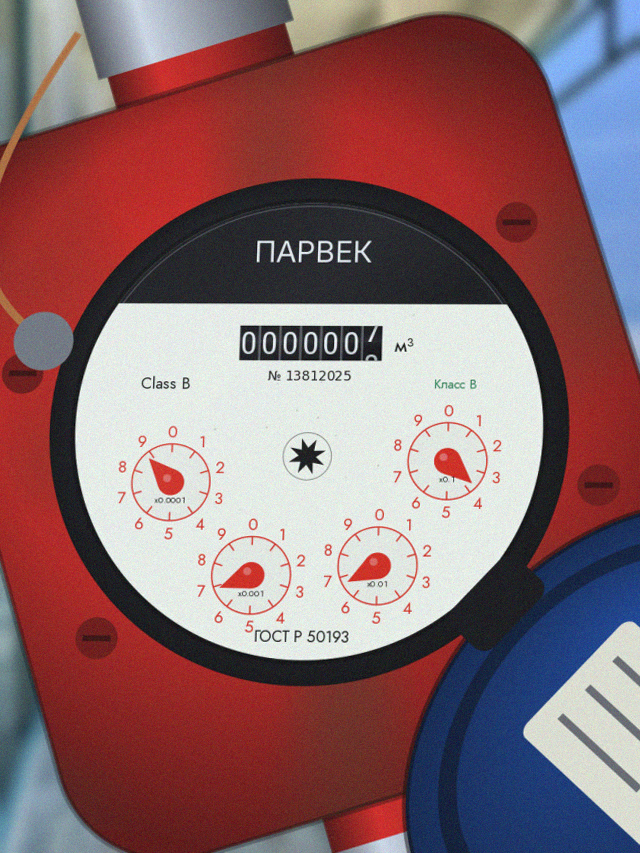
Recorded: 7.3668; m³
